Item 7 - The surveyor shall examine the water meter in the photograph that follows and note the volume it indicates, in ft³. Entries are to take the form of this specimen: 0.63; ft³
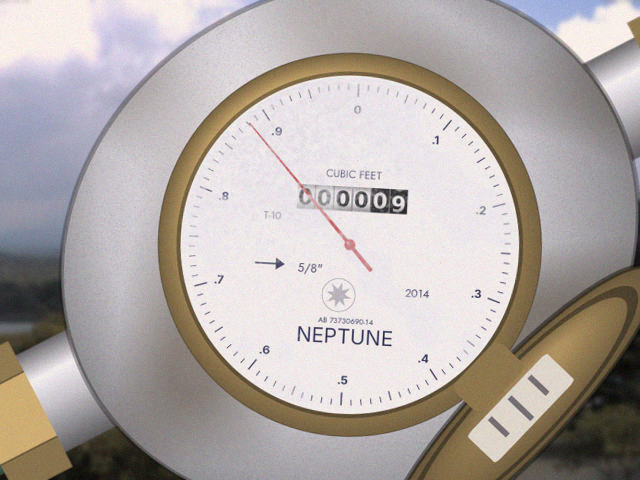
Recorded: 8.88; ft³
